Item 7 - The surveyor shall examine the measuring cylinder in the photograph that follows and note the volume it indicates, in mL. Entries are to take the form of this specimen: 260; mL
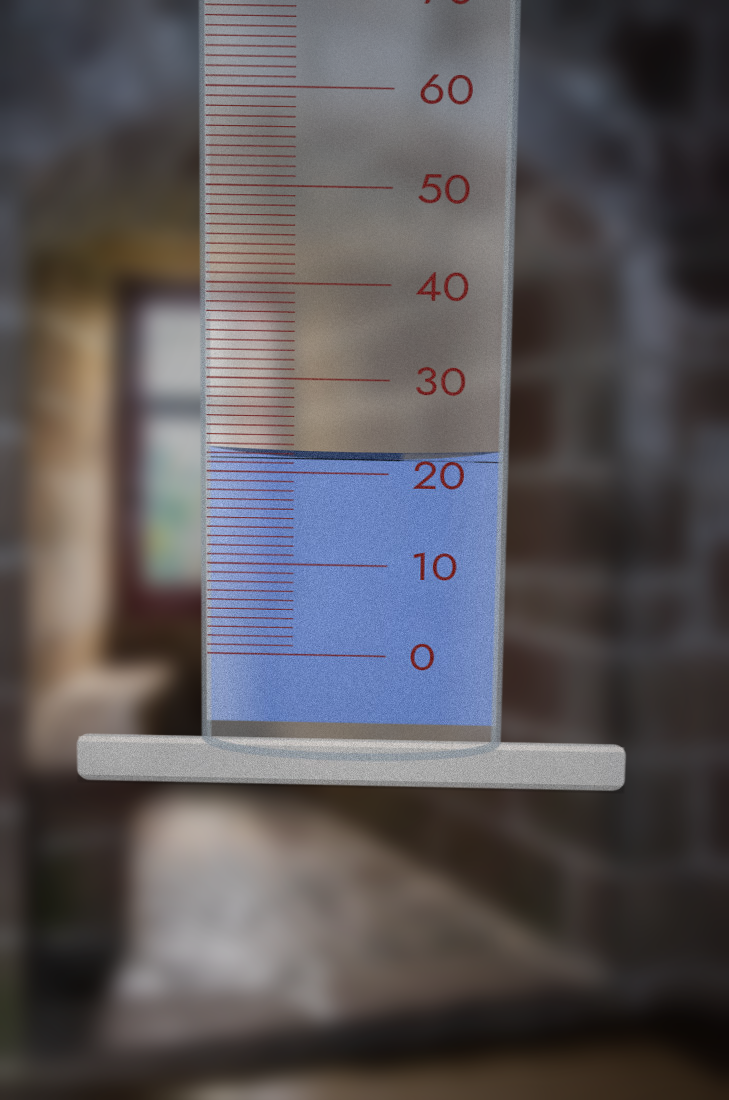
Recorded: 21.5; mL
